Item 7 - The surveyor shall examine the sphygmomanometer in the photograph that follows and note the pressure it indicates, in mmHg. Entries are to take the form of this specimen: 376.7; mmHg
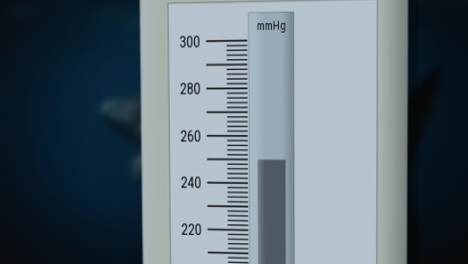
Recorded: 250; mmHg
